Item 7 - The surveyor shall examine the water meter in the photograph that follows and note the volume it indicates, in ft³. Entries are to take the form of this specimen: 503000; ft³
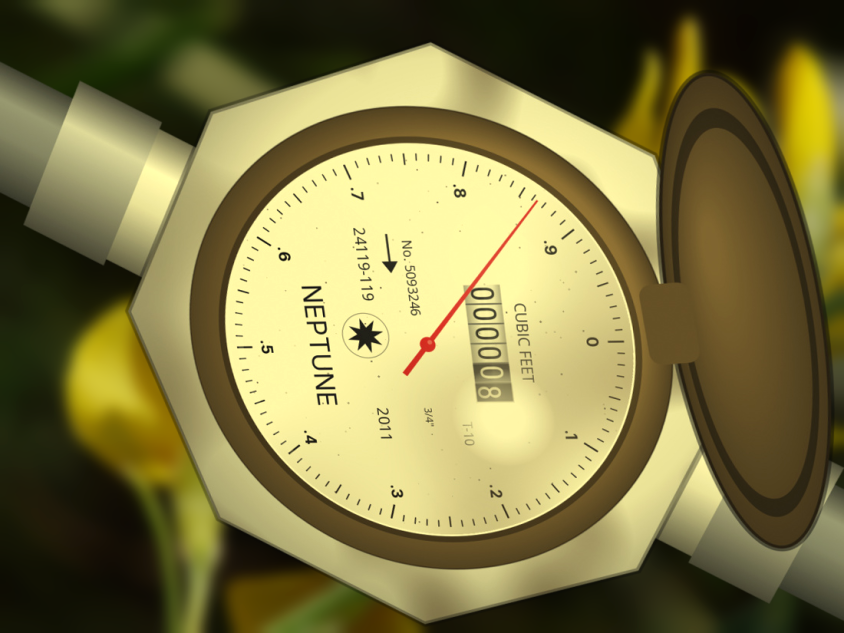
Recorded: 7.86; ft³
